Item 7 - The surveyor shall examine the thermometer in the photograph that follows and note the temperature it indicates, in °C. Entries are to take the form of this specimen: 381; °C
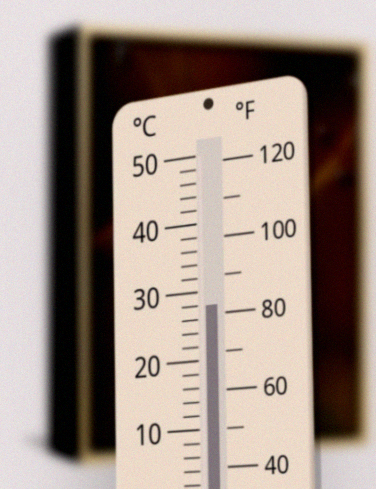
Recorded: 28; °C
